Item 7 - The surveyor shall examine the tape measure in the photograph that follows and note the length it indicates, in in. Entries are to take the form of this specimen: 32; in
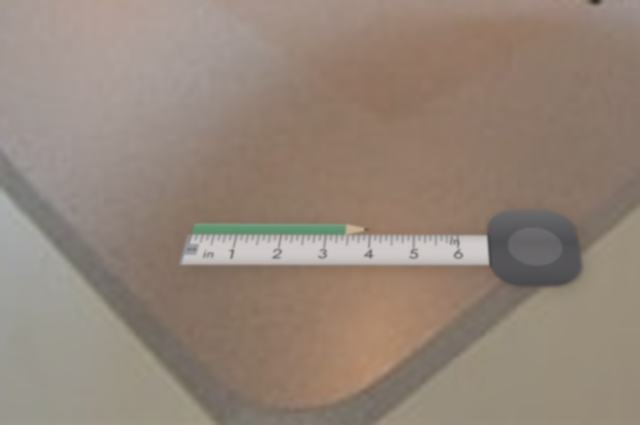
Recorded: 4; in
